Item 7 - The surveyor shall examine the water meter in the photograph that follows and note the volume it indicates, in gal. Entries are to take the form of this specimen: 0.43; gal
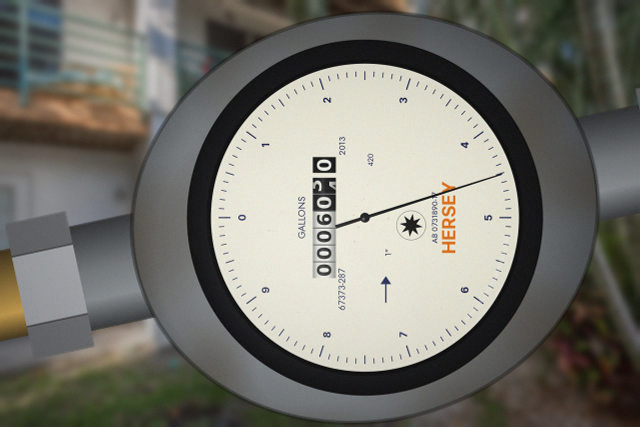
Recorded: 6034.5; gal
